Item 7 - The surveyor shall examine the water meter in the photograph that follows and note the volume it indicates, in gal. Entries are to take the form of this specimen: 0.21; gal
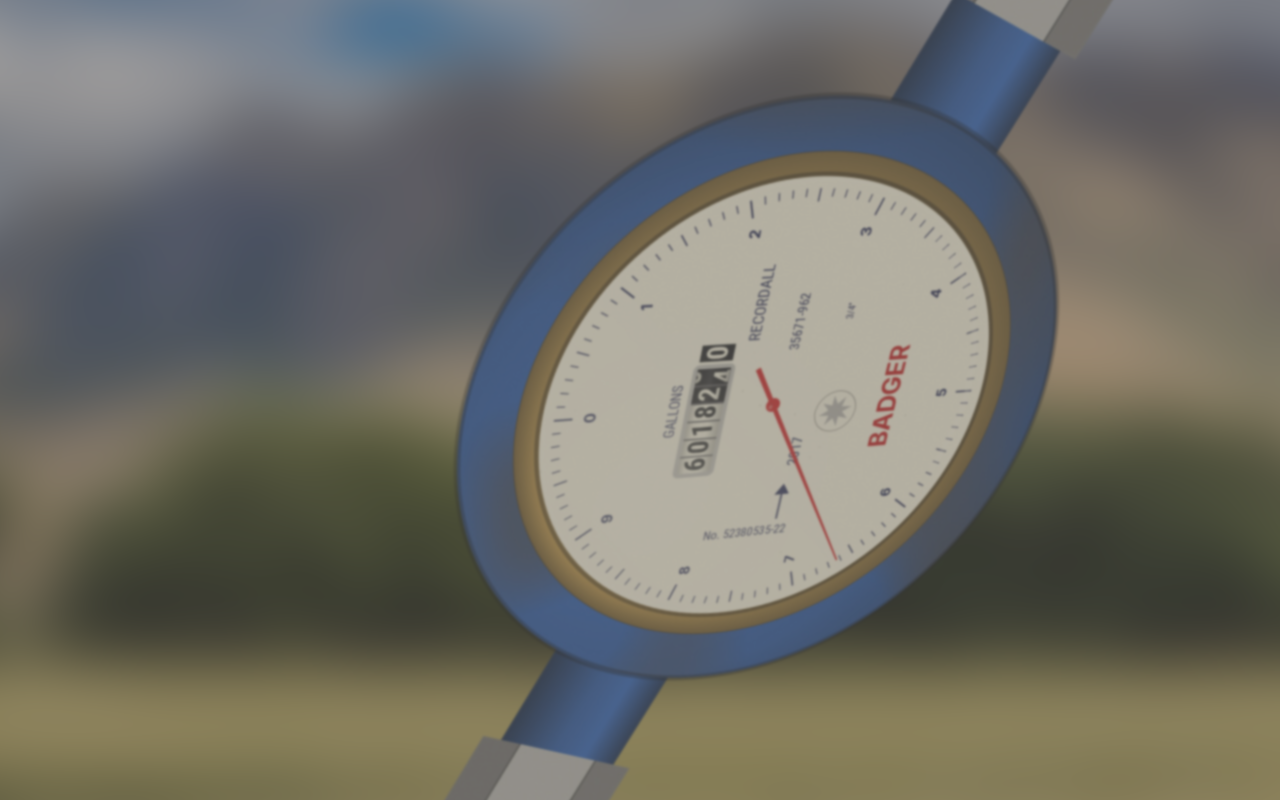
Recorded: 6018236.6; gal
